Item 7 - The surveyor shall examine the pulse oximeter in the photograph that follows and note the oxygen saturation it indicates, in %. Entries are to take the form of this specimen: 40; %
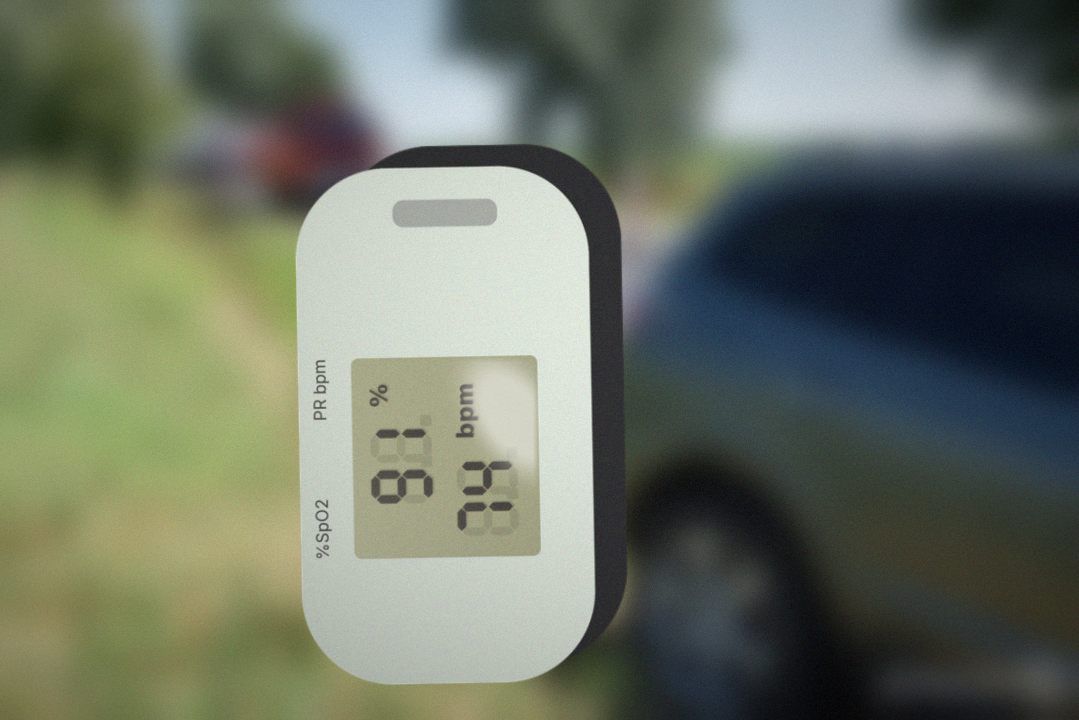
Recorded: 91; %
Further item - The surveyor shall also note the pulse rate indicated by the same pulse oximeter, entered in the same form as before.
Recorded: 74; bpm
